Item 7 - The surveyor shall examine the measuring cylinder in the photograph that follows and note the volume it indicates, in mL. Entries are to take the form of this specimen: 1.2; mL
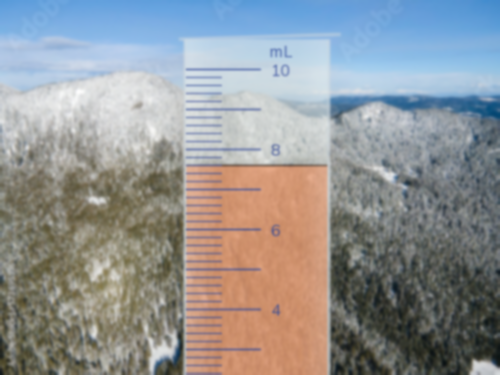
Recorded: 7.6; mL
